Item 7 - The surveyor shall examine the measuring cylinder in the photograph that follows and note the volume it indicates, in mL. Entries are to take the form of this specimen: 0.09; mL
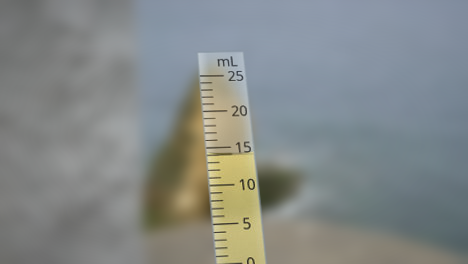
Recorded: 14; mL
